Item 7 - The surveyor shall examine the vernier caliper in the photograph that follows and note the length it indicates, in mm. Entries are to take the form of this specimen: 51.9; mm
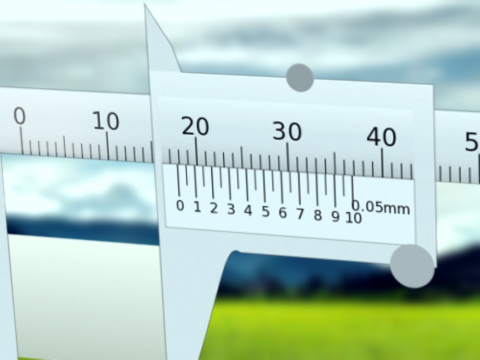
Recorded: 17.8; mm
